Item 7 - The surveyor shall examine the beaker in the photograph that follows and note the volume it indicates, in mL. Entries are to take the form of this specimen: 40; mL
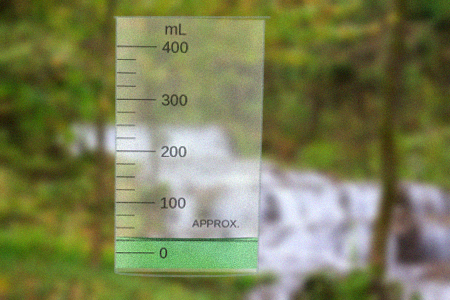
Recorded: 25; mL
